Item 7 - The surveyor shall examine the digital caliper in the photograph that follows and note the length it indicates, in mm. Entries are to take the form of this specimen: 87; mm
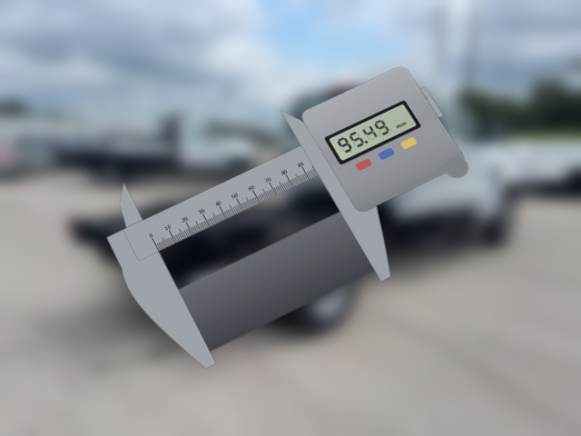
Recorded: 95.49; mm
